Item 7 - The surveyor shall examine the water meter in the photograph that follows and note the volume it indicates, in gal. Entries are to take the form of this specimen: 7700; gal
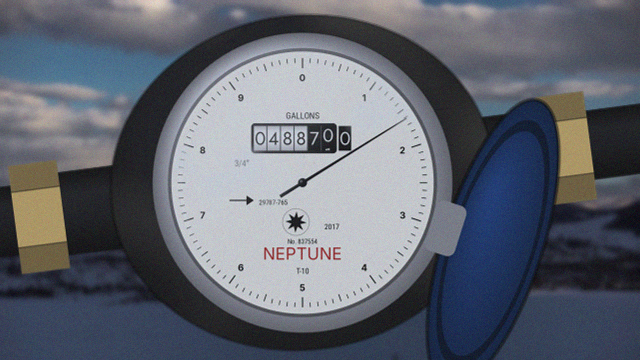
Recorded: 488701.6; gal
